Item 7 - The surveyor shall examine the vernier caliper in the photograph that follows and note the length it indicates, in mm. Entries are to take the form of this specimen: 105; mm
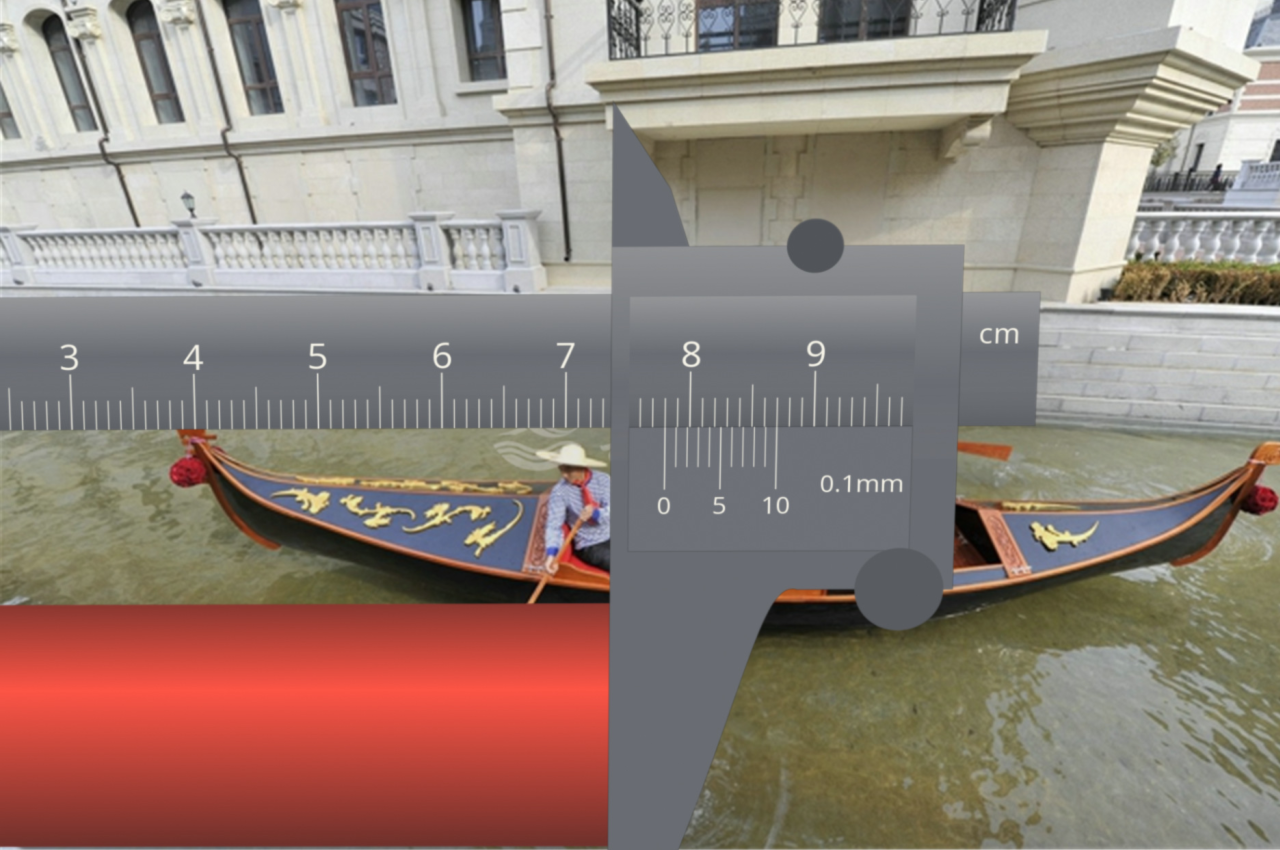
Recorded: 78.0; mm
